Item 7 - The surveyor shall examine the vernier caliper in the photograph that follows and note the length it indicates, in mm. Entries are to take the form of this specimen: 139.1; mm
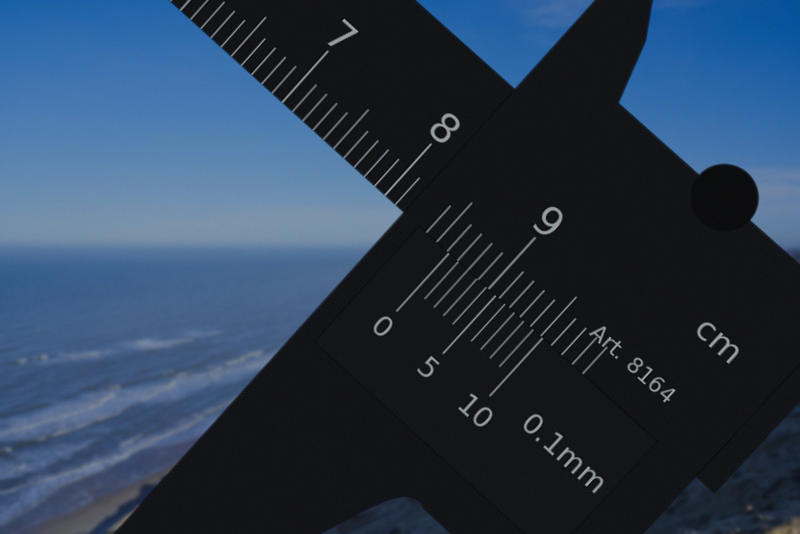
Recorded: 86.2; mm
